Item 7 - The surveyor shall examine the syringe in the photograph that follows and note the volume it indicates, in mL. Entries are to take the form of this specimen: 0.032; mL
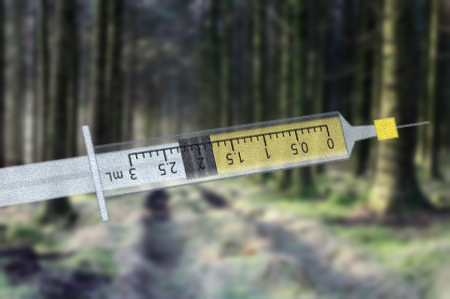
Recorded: 1.8; mL
